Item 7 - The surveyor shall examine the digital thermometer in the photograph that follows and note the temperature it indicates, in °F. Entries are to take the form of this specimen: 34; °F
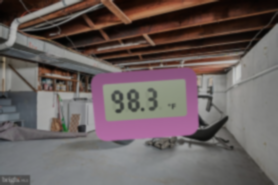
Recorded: 98.3; °F
